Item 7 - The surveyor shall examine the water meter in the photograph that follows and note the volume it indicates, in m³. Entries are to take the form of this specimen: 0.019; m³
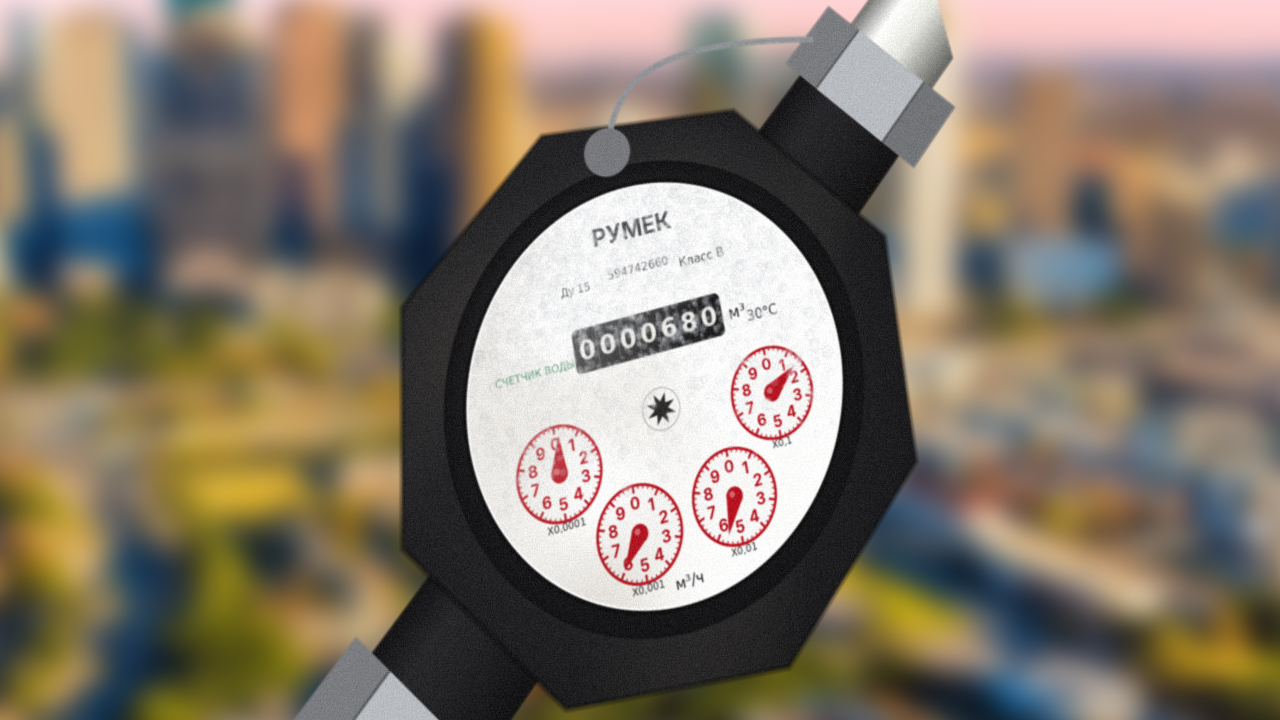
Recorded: 680.1560; m³
